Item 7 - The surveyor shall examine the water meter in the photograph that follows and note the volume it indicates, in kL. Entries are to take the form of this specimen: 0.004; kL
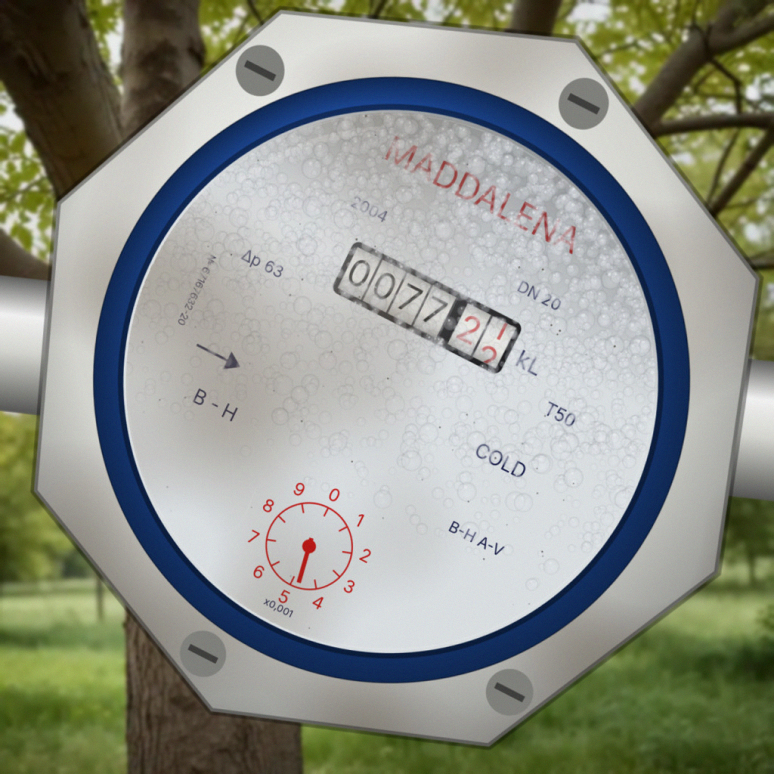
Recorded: 77.214; kL
